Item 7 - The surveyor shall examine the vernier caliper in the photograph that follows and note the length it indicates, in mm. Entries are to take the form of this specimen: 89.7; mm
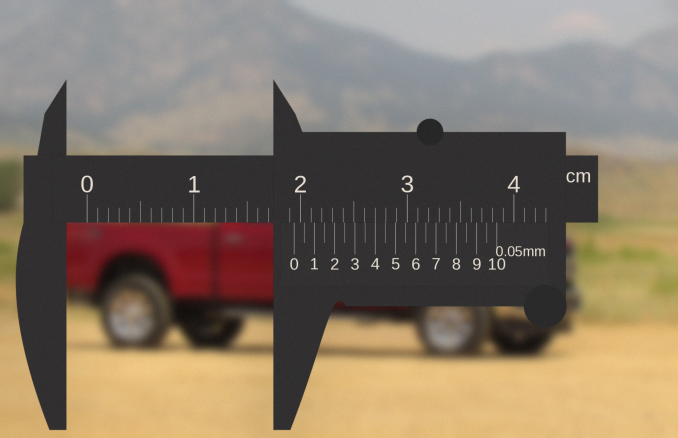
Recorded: 19.4; mm
